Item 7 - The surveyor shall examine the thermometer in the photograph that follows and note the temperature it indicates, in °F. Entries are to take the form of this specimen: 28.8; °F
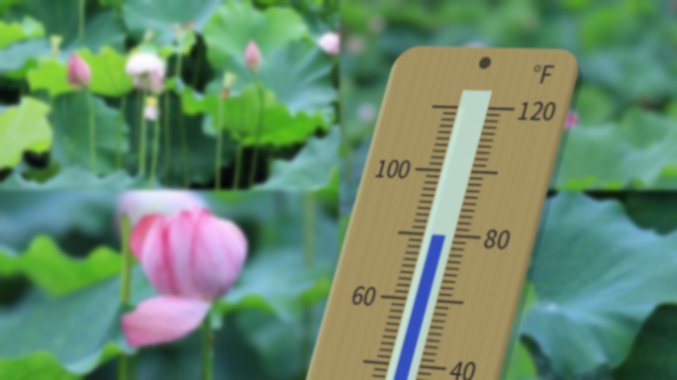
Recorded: 80; °F
